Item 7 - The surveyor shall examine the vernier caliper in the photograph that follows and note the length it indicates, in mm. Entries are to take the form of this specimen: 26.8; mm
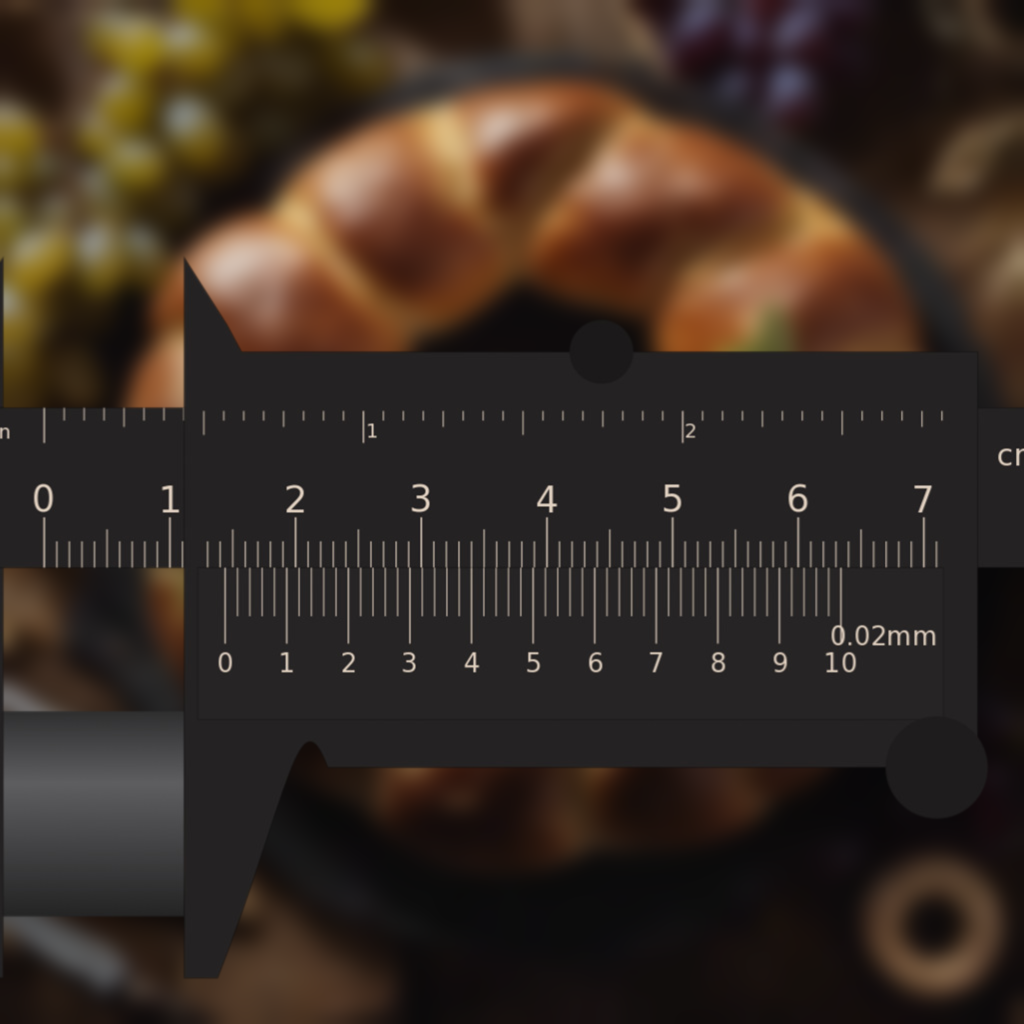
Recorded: 14.4; mm
